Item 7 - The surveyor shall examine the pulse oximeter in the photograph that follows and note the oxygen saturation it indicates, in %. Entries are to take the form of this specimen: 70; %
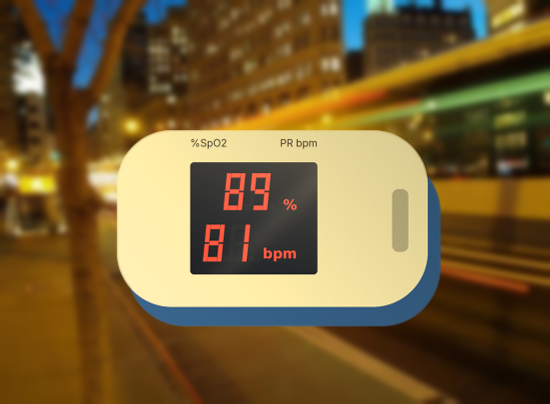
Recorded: 89; %
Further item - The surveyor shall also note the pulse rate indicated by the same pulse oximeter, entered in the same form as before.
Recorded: 81; bpm
